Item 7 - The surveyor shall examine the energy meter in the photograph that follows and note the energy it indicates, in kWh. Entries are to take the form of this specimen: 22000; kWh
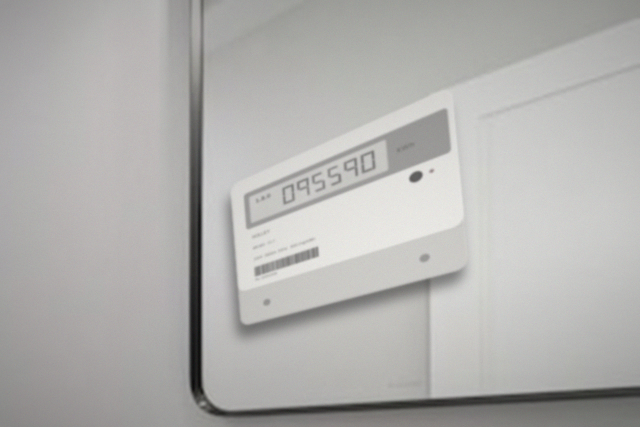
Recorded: 95590; kWh
